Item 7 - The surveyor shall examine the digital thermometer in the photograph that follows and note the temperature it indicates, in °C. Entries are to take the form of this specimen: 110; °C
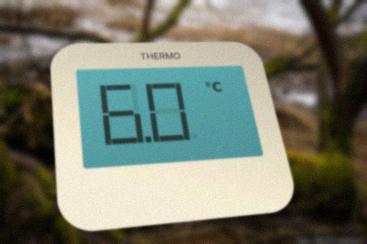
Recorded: 6.0; °C
